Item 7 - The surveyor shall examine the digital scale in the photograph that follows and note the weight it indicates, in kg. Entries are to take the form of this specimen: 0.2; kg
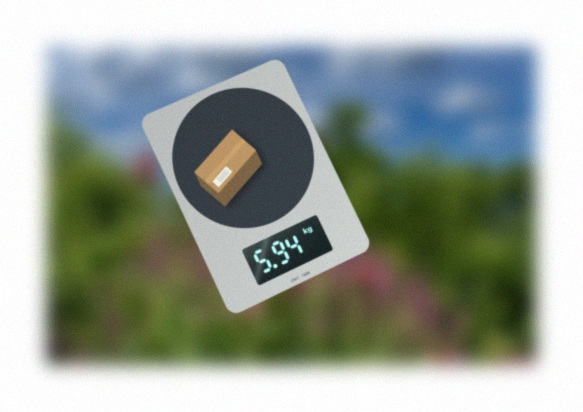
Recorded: 5.94; kg
